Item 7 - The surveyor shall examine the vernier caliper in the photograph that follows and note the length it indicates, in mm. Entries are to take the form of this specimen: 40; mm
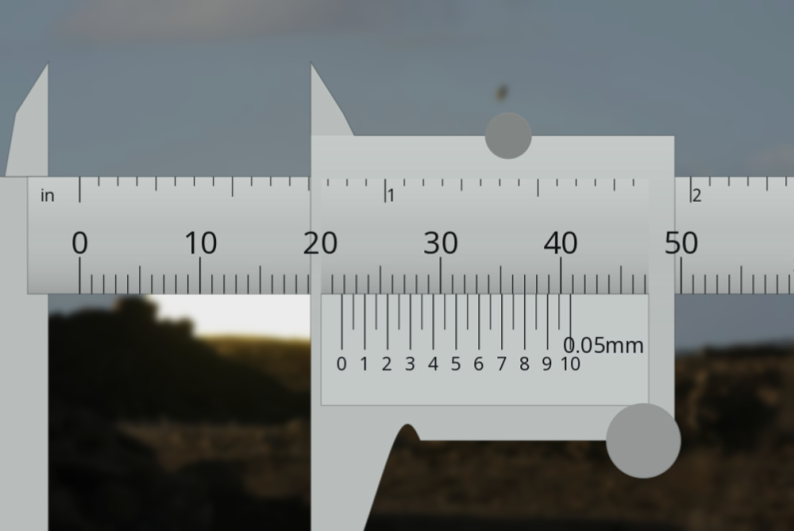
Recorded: 21.8; mm
